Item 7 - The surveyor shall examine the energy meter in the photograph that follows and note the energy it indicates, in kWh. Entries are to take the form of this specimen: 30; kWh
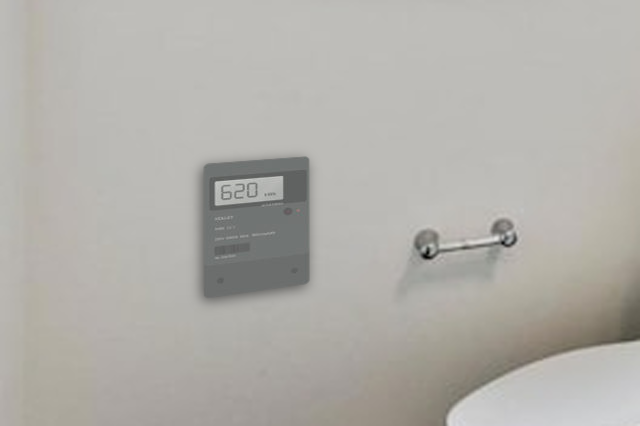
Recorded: 620; kWh
